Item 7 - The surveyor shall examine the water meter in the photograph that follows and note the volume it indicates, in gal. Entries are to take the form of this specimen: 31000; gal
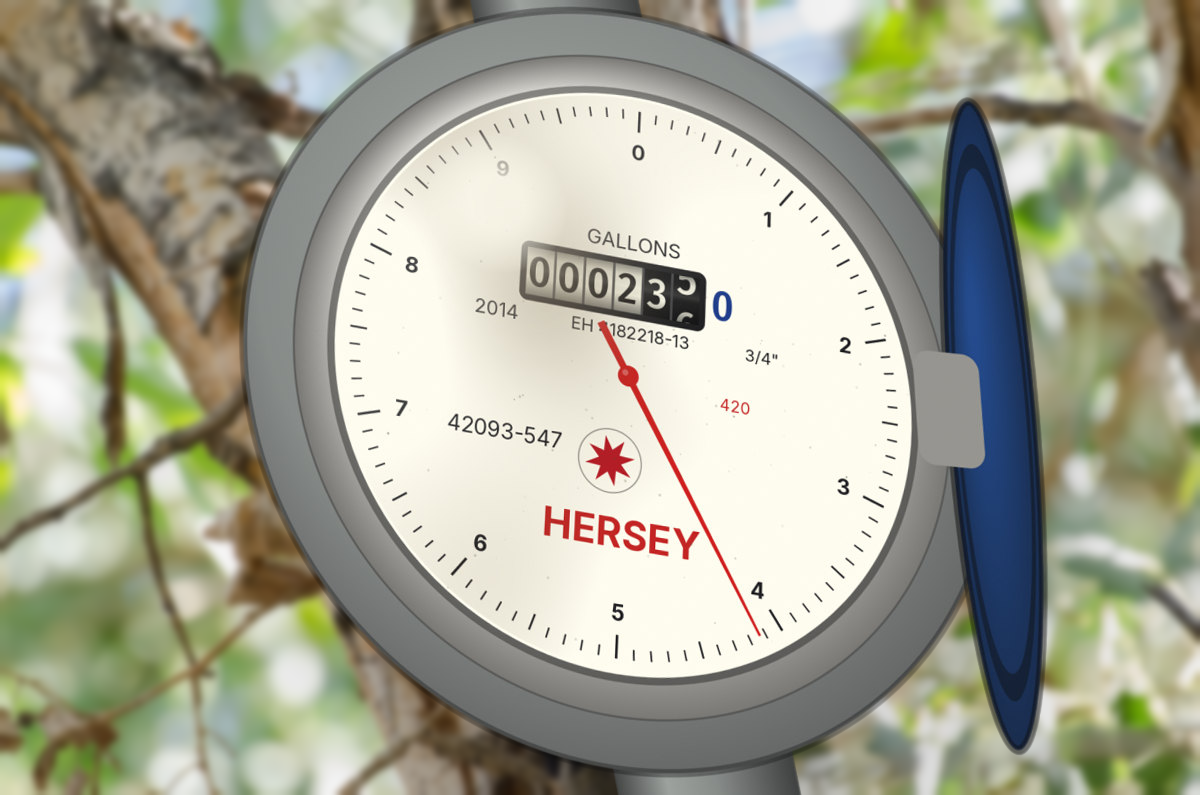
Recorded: 2354.1; gal
